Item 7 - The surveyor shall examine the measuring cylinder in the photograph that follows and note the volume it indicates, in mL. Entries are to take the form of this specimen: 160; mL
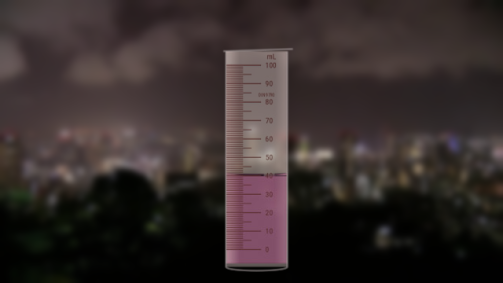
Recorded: 40; mL
